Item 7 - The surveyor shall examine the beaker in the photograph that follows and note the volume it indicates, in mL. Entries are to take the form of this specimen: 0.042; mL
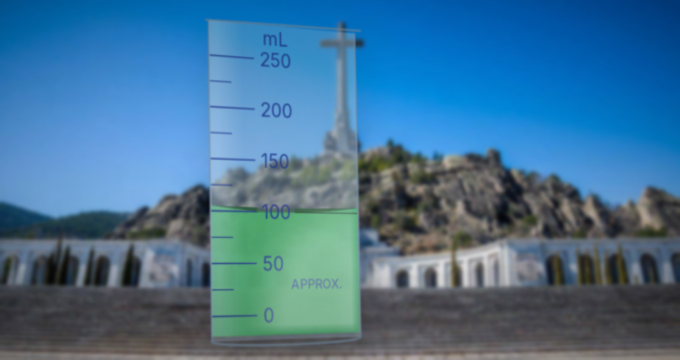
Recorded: 100; mL
